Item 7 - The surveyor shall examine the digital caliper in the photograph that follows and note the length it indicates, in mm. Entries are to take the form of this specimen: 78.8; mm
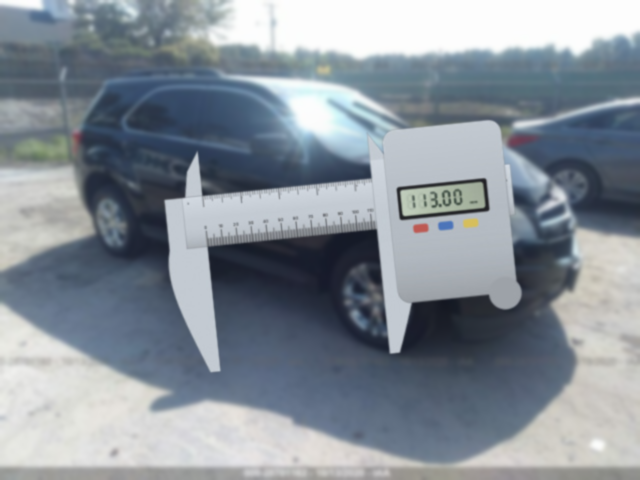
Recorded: 113.00; mm
